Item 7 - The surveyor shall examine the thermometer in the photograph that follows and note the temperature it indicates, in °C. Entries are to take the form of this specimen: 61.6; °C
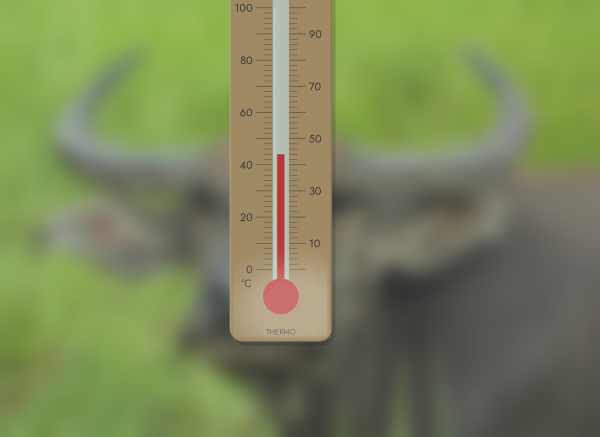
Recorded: 44; °C
